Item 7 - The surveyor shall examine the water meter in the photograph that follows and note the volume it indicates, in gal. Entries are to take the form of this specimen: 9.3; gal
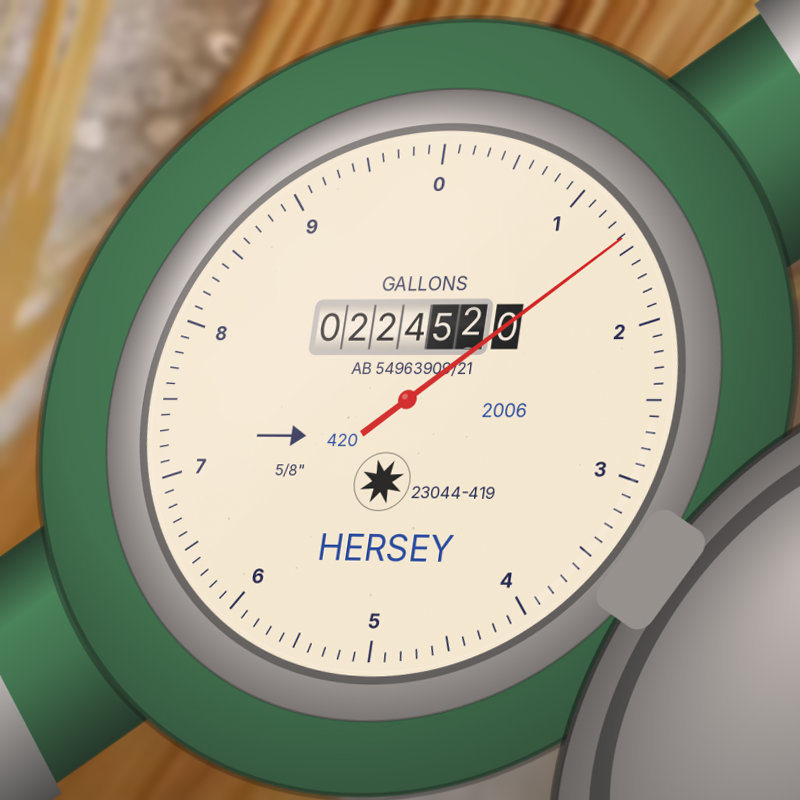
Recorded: 224521.4; gal
